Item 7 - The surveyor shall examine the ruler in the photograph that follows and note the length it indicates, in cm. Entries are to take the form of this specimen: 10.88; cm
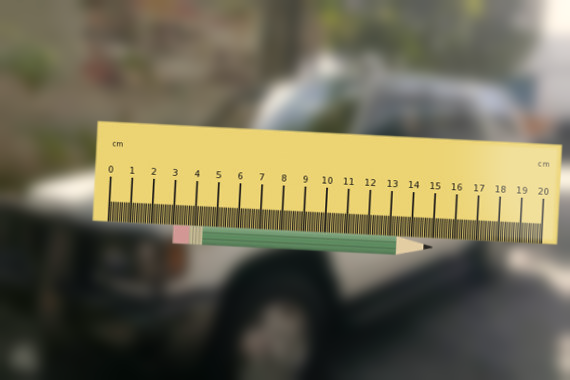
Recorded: 12; cm
